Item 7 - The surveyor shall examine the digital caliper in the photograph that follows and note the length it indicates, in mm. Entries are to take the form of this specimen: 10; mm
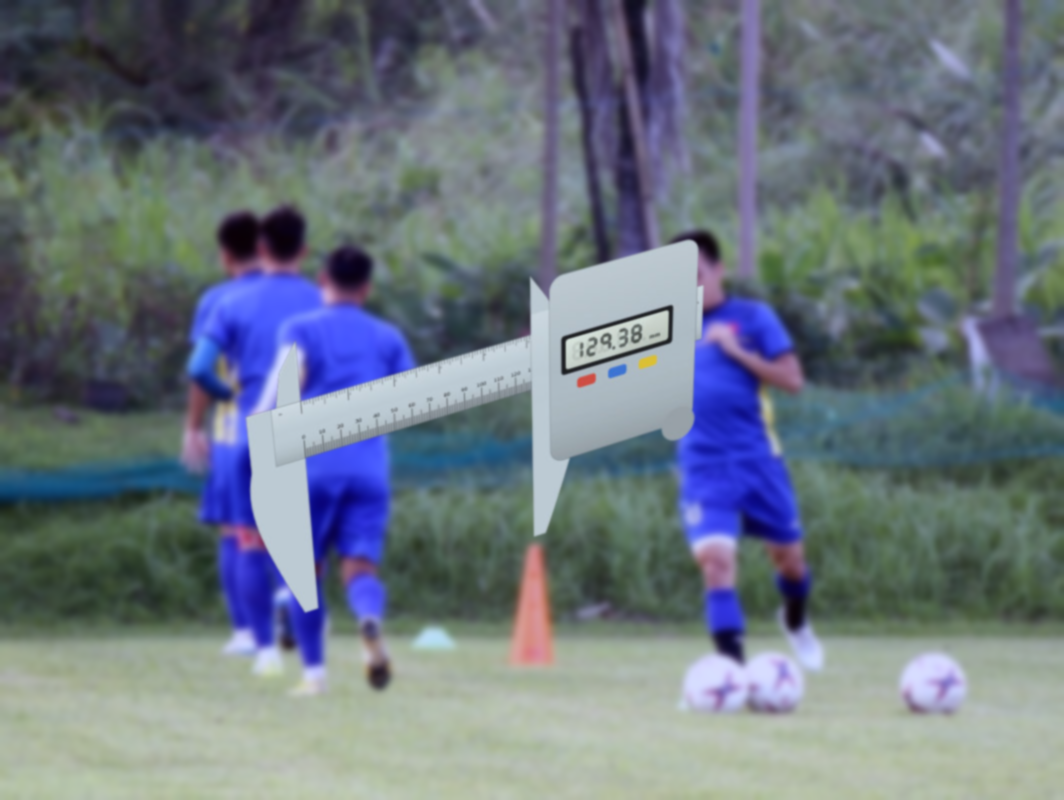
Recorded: 129.38; mm
